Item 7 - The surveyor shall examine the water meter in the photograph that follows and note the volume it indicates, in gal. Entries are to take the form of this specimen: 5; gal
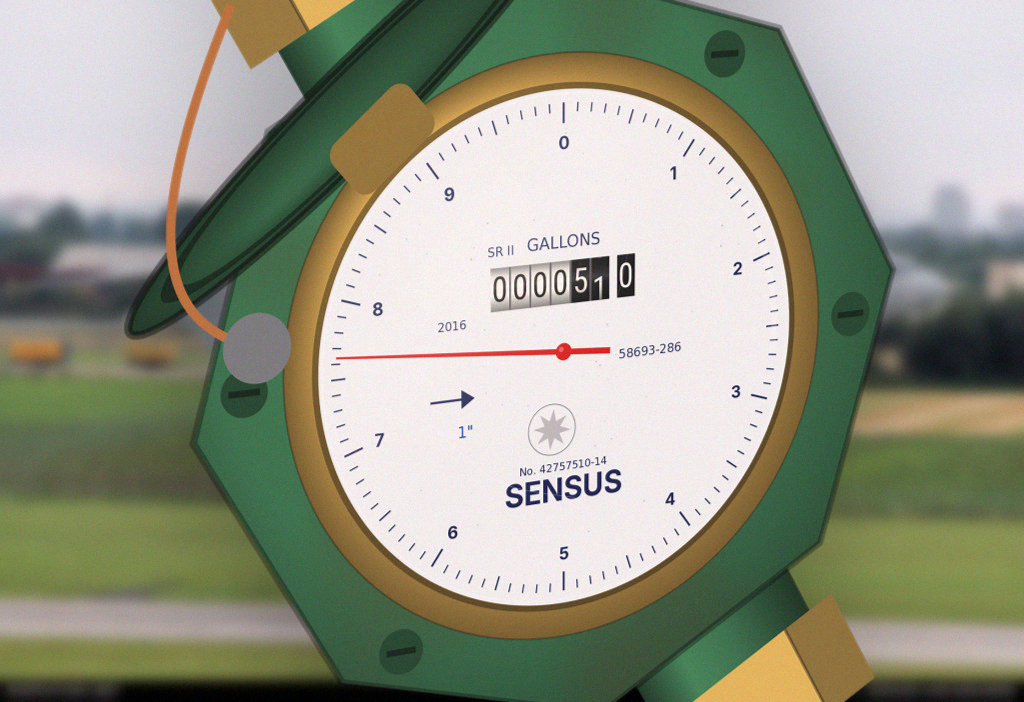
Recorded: 507.6; gal
